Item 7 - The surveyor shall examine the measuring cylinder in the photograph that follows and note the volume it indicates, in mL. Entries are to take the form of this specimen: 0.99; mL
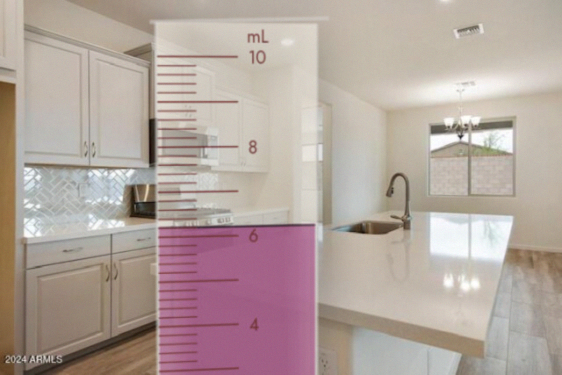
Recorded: 6.2; mL
